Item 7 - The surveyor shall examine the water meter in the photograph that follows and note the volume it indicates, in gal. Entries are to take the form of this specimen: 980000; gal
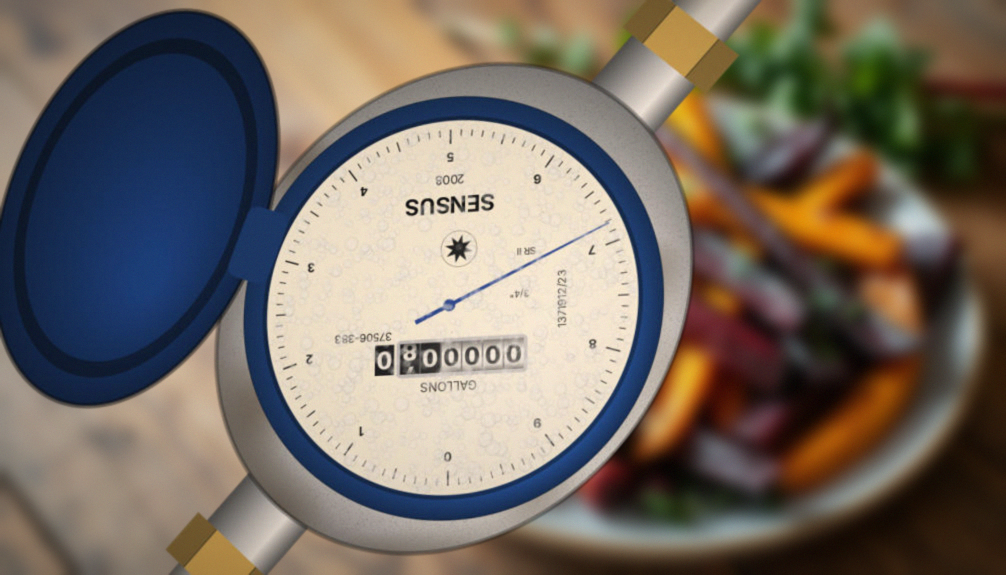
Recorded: 76.8; gal
